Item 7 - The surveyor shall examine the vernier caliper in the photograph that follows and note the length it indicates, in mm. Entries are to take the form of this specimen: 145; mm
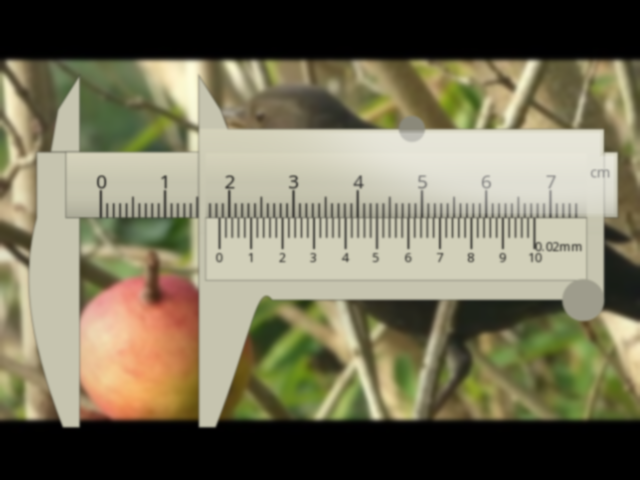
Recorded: 18.5; mm
